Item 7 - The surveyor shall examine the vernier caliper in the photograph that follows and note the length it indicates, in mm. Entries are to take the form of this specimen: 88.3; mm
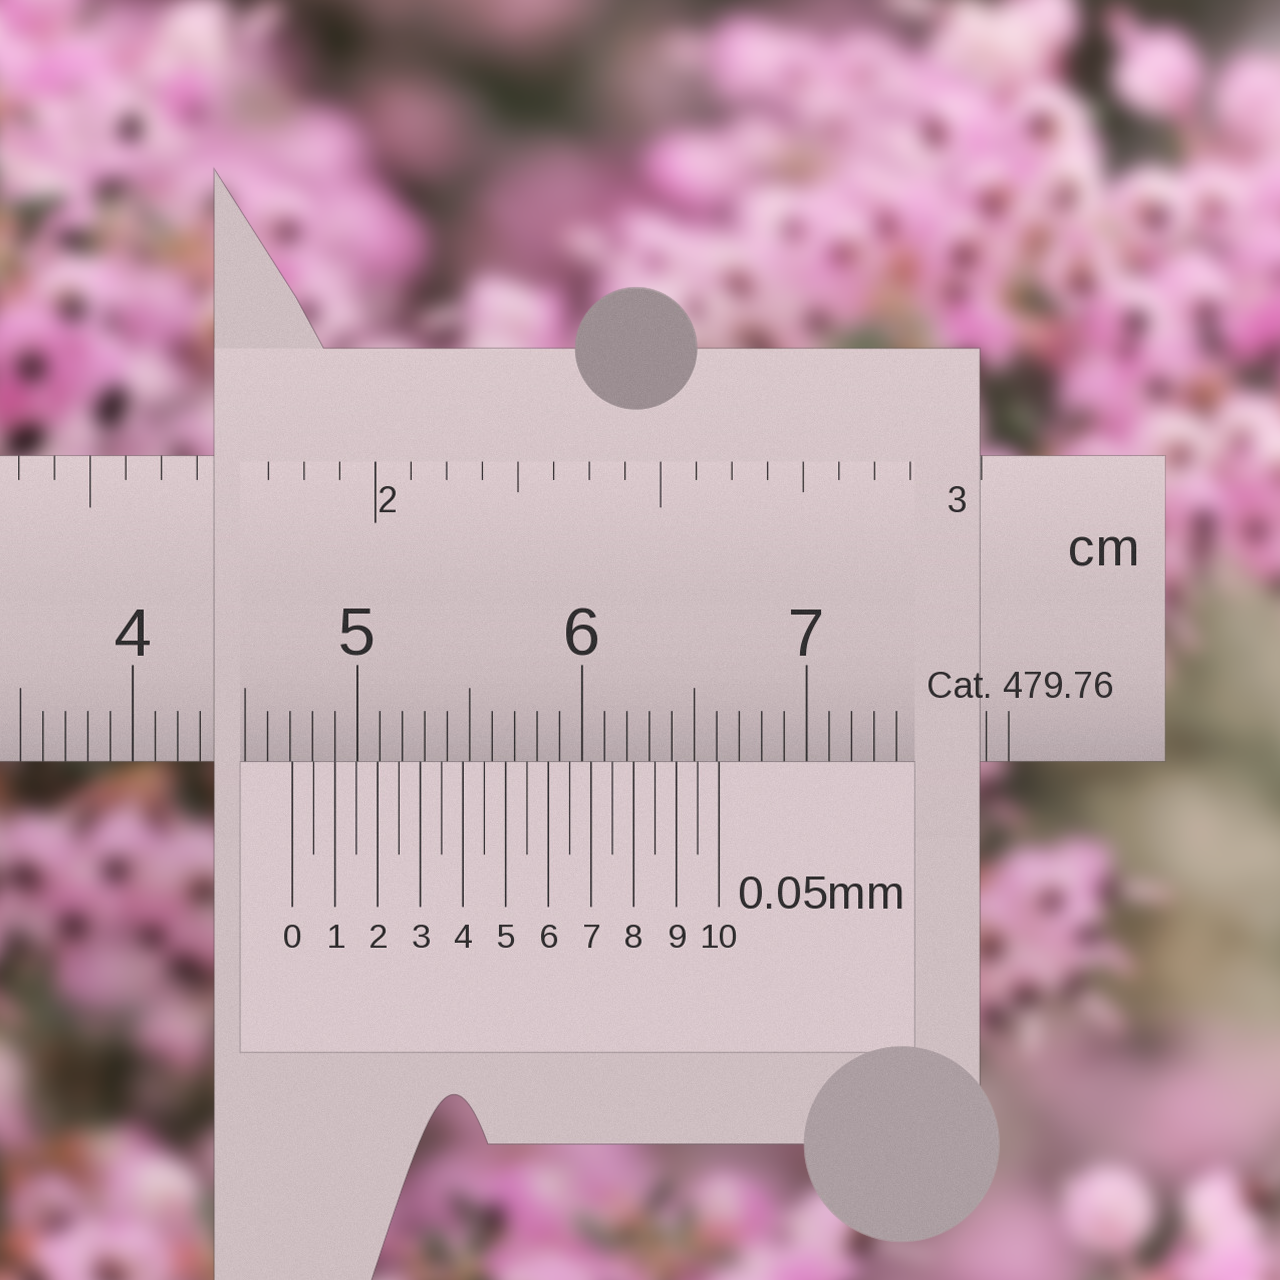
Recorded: 47.1; mm
